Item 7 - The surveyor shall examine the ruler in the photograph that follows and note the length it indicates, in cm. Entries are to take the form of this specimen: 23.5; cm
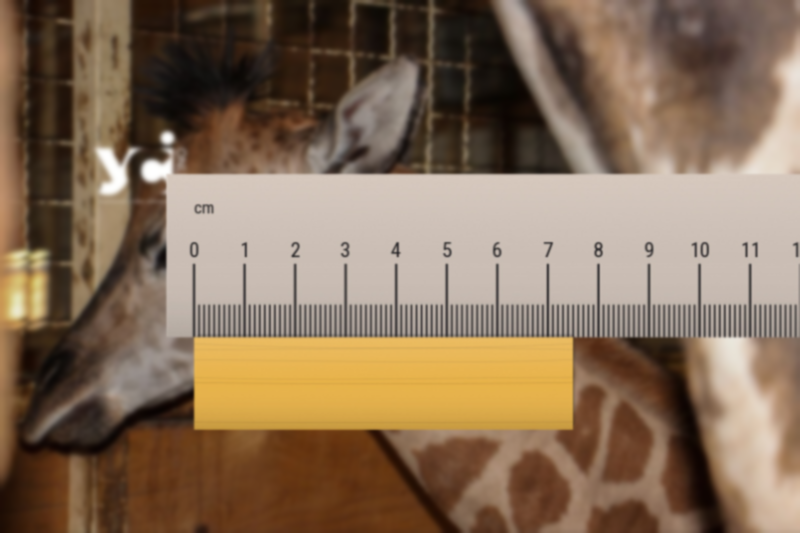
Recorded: 7.5; cm
